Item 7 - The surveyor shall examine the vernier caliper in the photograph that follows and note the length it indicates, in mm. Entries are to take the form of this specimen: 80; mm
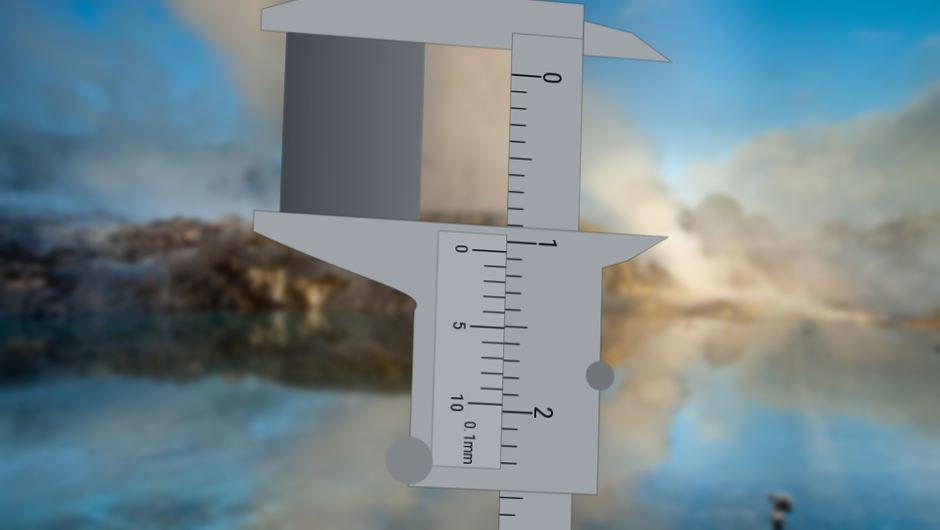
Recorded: 10.6; mm
